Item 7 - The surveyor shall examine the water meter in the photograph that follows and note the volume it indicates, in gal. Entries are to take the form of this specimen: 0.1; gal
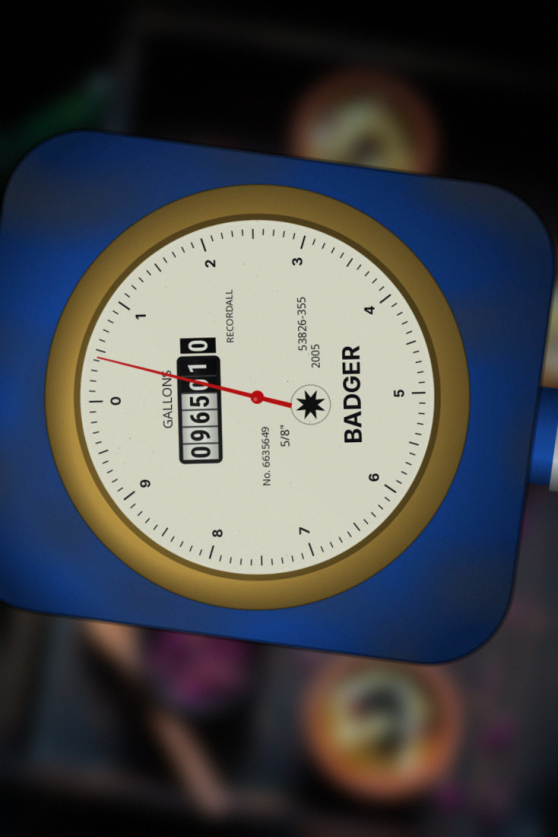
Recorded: 965010.4; gal
